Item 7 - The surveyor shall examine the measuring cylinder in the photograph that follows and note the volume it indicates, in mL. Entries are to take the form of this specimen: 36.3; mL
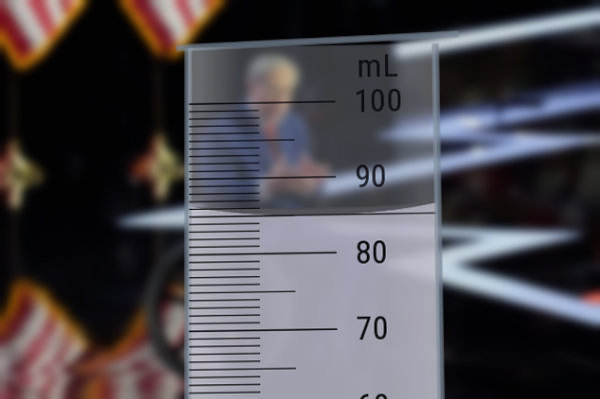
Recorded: 85; mL
